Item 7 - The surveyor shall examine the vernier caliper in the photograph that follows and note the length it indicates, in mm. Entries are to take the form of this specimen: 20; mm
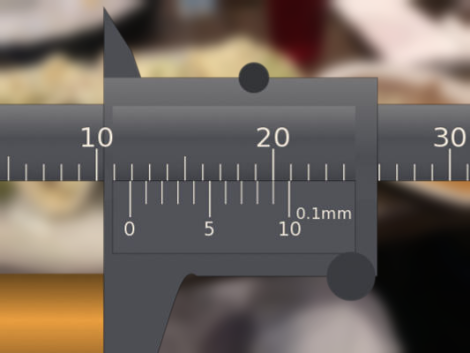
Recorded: 11.9; mm
